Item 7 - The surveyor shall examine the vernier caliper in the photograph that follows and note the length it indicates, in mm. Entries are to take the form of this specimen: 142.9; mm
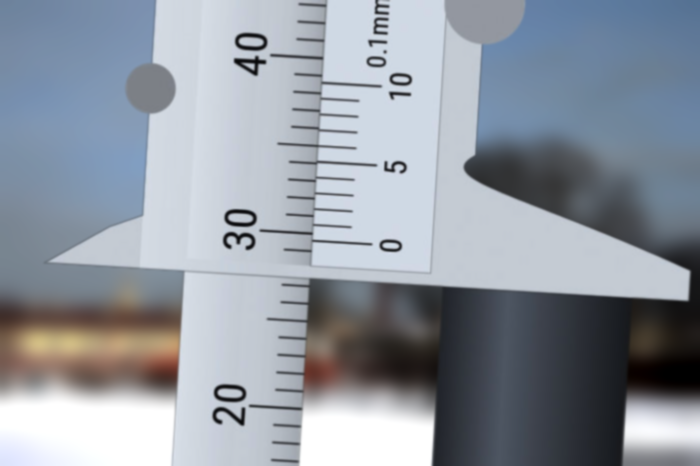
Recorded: 29.6; mm
